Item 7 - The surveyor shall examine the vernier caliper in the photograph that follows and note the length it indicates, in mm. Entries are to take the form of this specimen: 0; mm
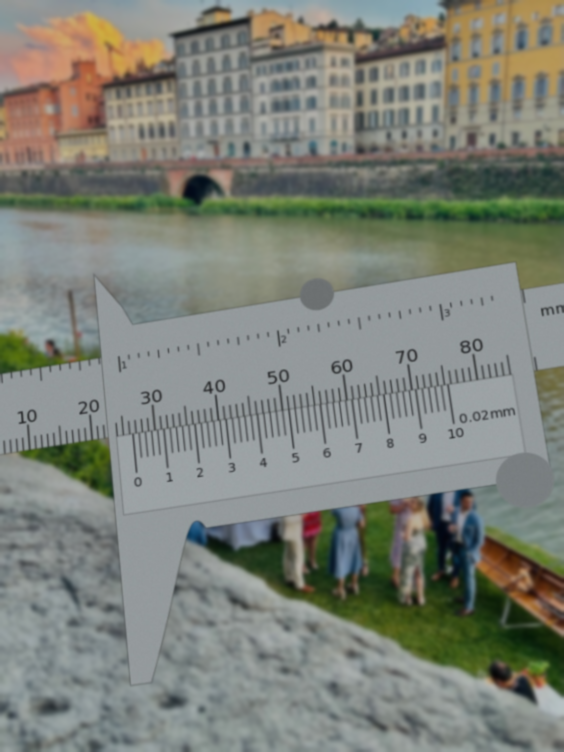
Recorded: 26.5; mm
